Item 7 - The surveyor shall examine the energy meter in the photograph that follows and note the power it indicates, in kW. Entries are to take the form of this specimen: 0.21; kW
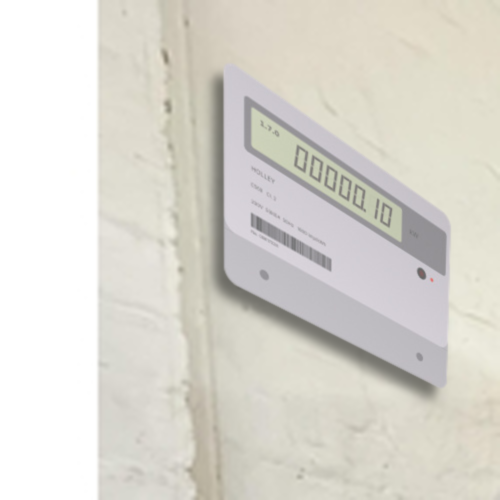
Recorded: 0.10; kW
